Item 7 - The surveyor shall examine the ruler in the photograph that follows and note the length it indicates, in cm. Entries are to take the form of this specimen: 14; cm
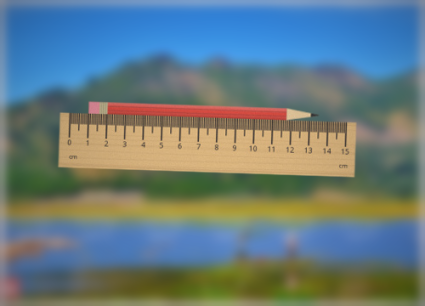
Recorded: 12.5; cm
